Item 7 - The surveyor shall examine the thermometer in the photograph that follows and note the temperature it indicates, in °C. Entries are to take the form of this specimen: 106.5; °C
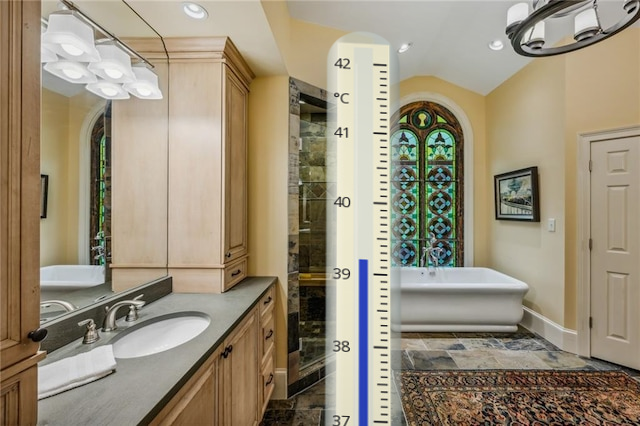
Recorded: 39.2; °C
